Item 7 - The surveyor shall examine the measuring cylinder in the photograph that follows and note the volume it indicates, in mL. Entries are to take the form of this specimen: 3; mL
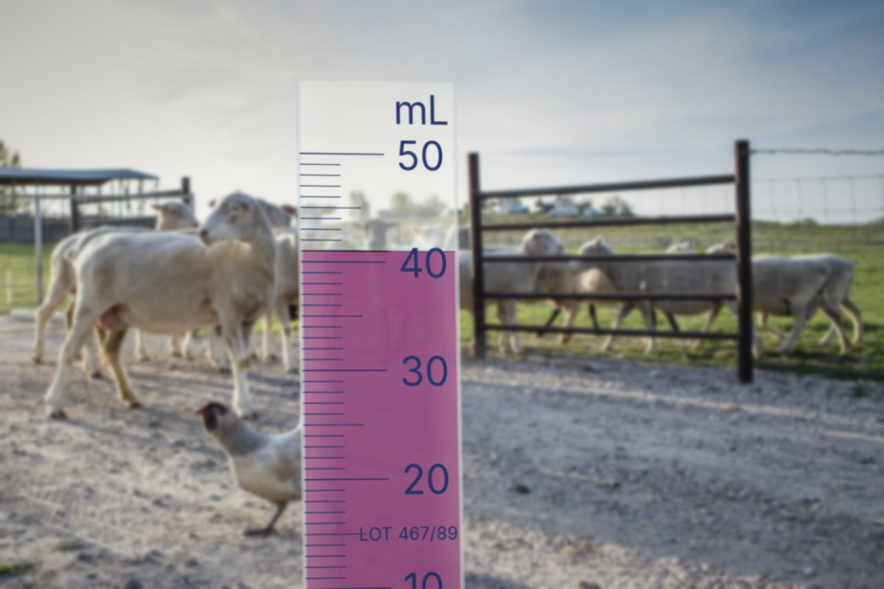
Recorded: 41; mL
